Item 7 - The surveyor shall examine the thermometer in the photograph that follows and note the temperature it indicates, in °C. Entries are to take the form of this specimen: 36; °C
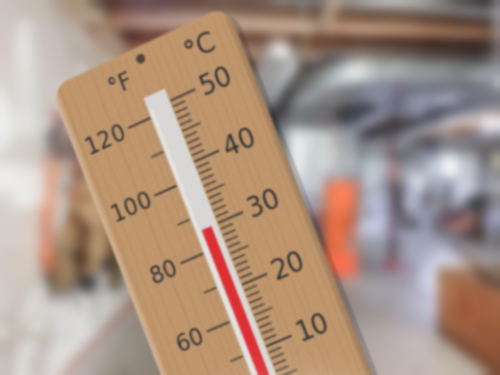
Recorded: 30; °C
